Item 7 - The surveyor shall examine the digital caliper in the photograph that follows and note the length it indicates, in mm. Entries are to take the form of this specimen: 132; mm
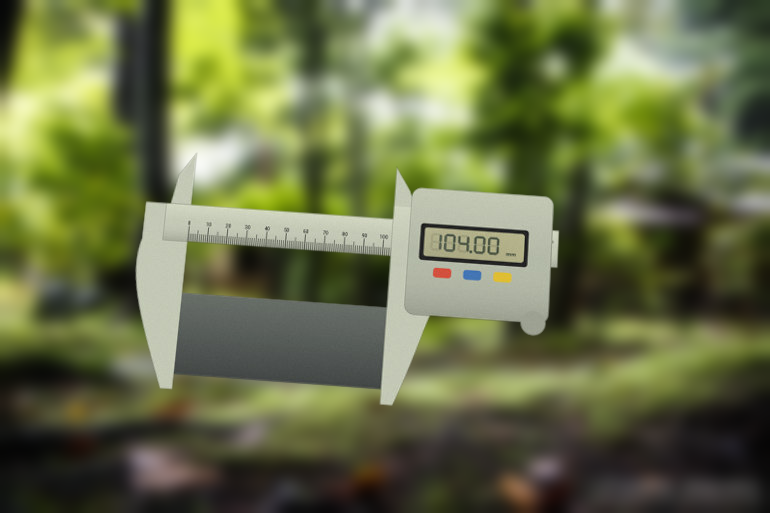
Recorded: 104.00; mm
